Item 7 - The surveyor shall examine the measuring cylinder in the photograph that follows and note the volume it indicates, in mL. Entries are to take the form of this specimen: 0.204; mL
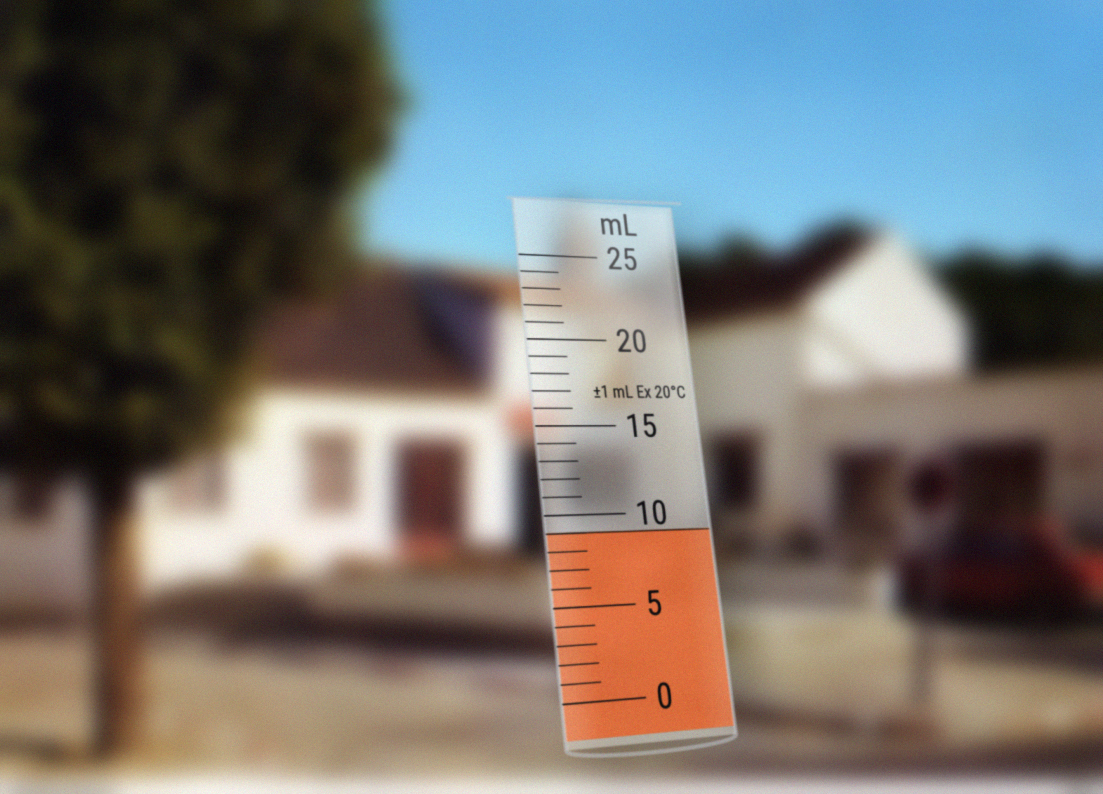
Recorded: 9; mL
